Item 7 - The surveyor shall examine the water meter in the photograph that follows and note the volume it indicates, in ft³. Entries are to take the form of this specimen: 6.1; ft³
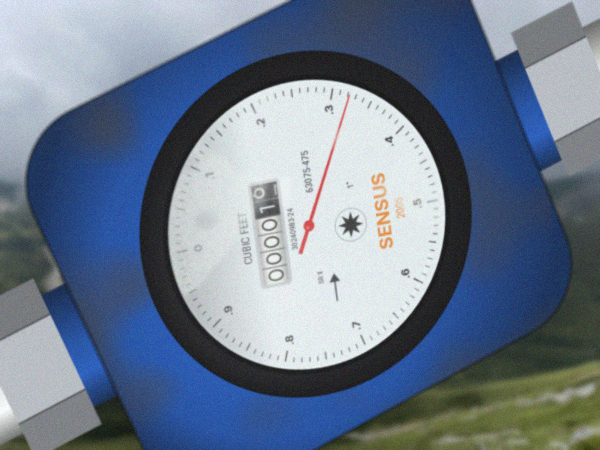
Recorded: 16.32; ft³
